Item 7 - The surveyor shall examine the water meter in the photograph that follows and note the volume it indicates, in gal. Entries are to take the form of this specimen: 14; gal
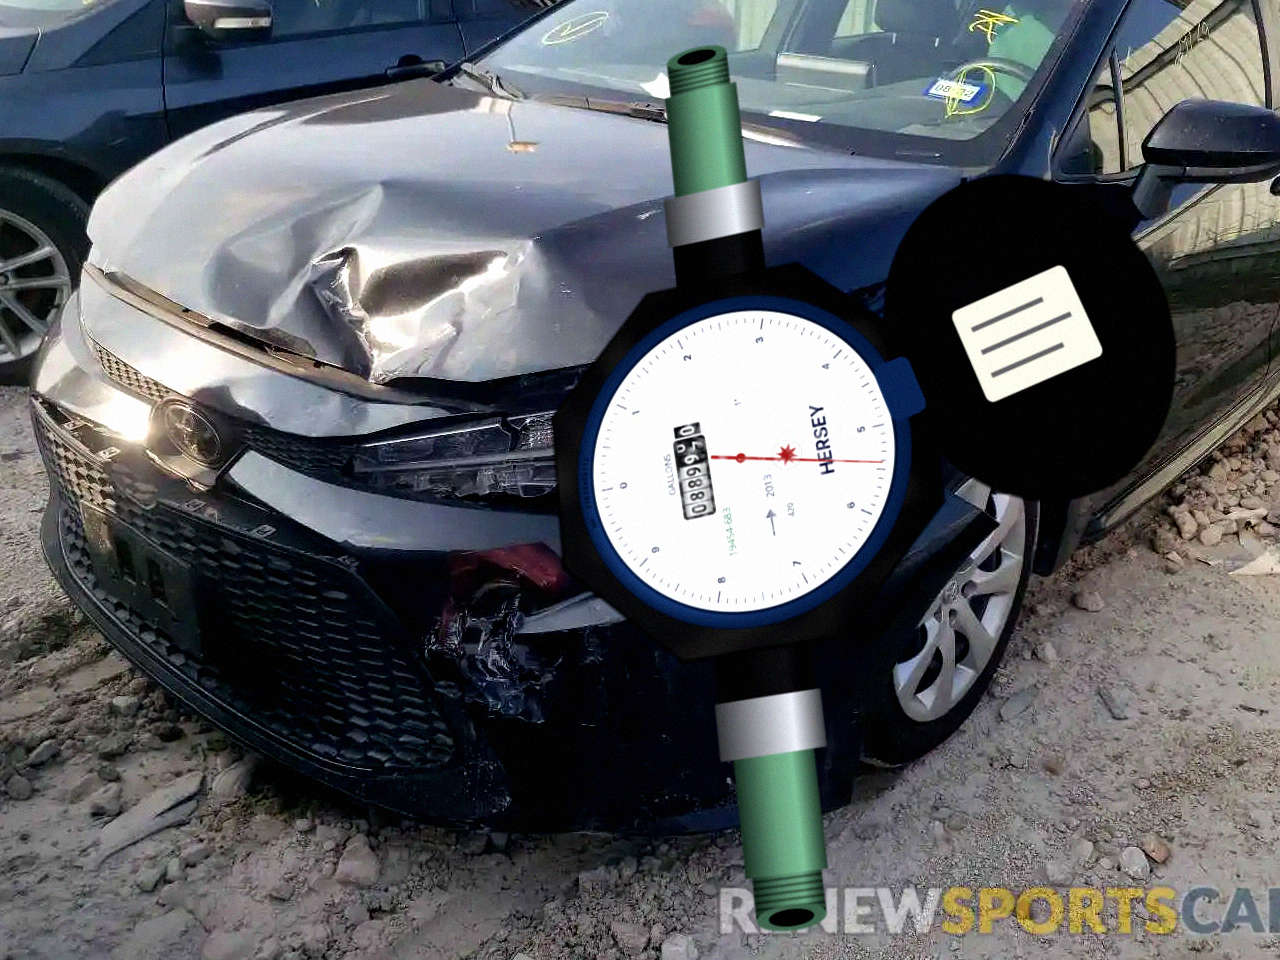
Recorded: 889965.4; gal
